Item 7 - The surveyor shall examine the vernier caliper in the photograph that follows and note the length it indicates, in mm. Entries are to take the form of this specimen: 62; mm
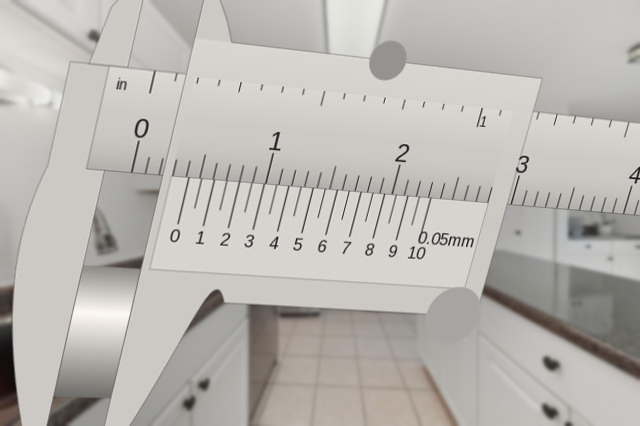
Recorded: 4.2; mm
